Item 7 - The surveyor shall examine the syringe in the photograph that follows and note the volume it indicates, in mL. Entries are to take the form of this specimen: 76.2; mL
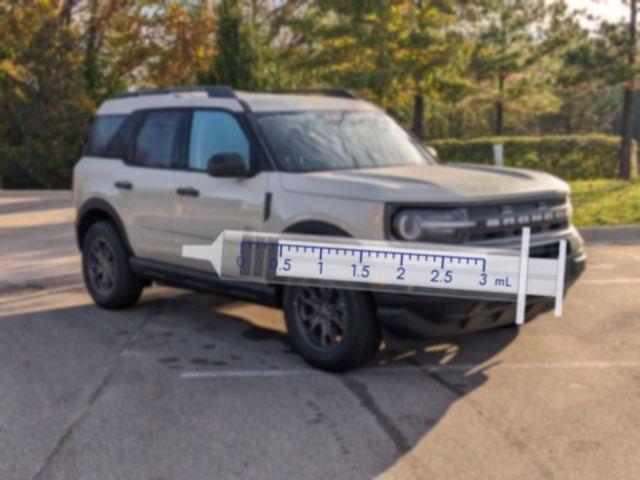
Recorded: 0; mL
